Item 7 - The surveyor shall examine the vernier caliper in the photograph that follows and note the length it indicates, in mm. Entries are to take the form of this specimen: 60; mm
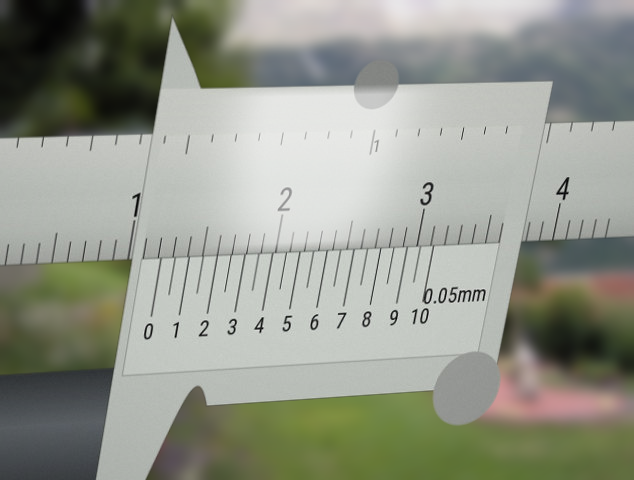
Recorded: 12.2; mm
